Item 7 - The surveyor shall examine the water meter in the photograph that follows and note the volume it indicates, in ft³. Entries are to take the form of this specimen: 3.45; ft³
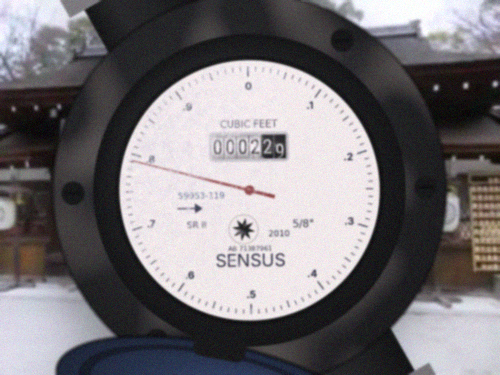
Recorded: 228.79; ft³
